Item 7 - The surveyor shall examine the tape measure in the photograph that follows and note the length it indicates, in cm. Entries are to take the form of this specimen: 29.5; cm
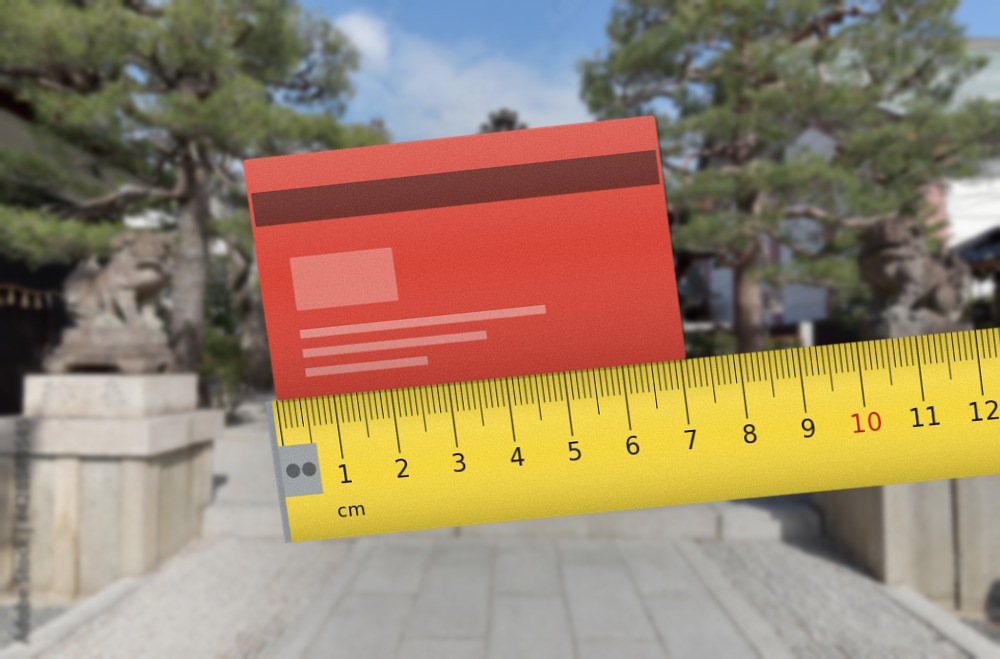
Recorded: 7.1; cm
